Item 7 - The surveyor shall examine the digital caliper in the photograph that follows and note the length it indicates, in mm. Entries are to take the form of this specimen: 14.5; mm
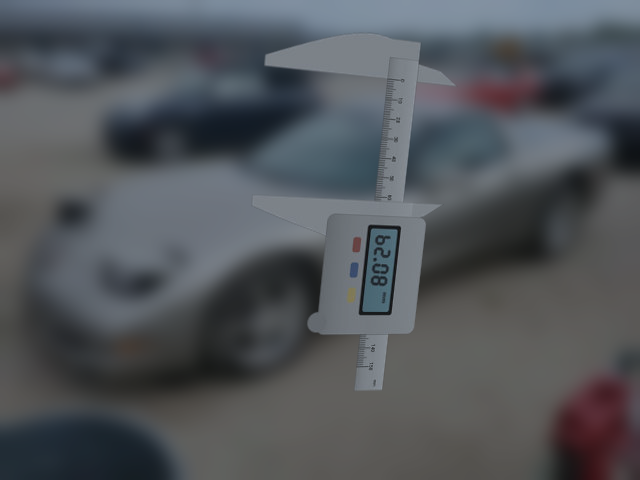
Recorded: 62.08; mm
